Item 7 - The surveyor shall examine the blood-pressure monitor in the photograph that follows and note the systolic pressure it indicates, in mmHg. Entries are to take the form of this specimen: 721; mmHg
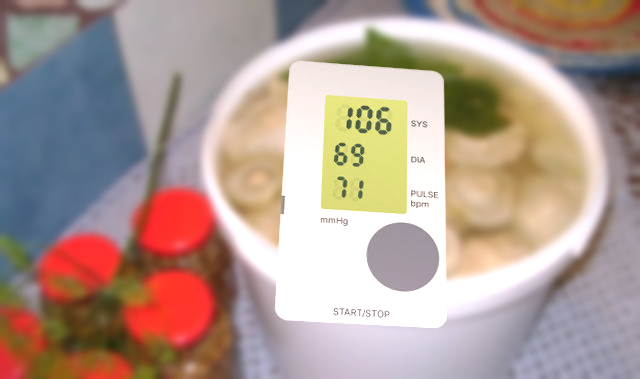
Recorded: 106; mmHg
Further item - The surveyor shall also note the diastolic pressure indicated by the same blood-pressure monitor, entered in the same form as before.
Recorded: 69; mmHg
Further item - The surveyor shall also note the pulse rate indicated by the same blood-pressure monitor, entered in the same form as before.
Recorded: 71; bpm
